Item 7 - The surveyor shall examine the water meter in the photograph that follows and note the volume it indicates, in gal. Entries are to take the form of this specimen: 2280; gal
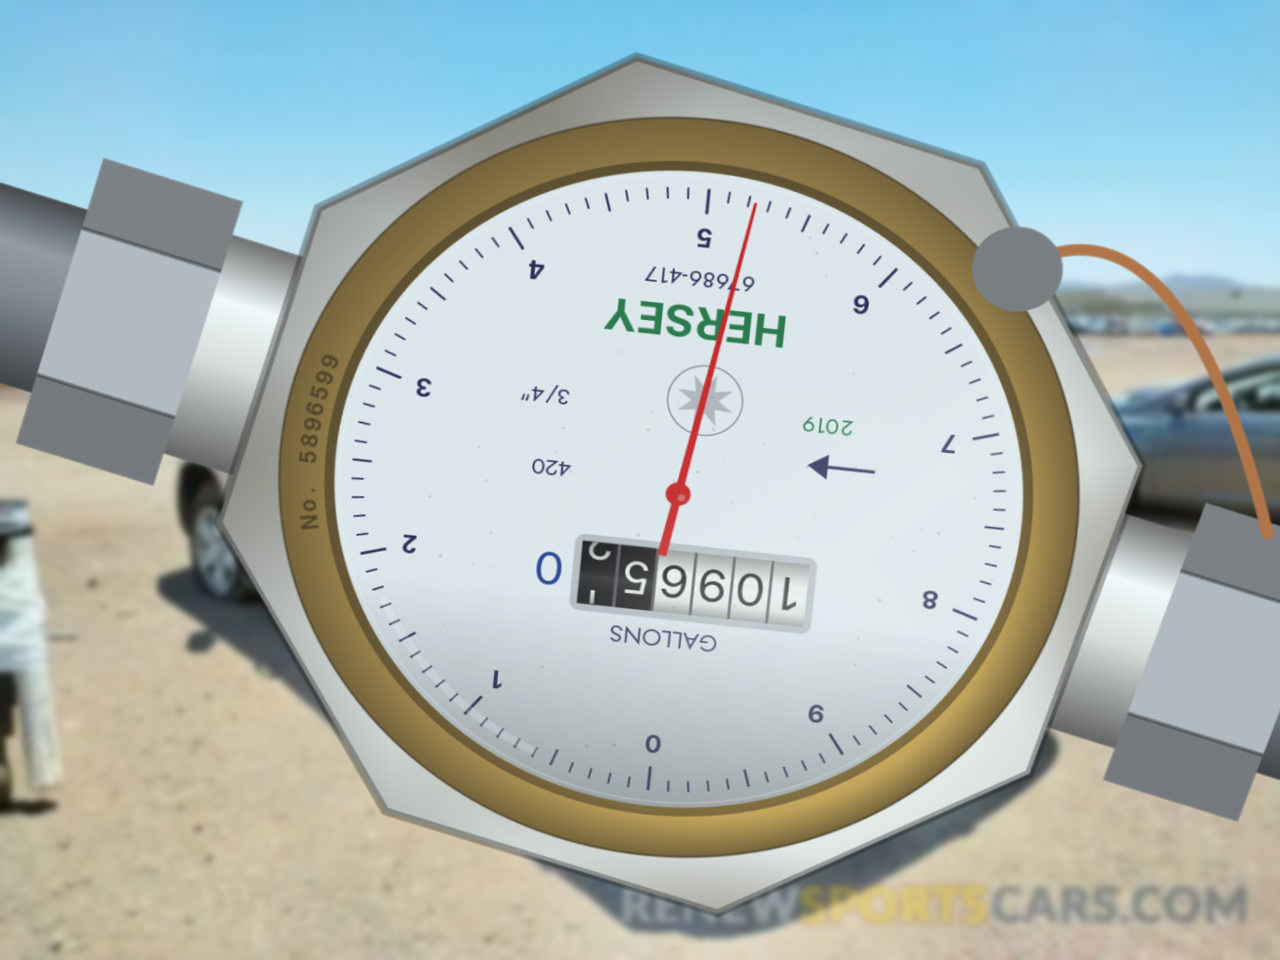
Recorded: 1096515.2; gal
